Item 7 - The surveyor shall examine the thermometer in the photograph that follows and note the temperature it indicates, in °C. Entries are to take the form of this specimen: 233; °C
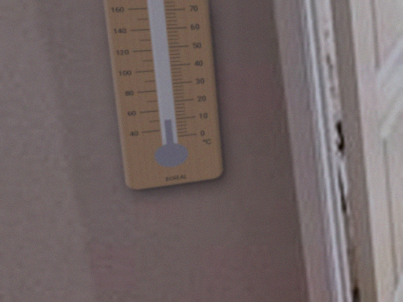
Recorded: 10; °C
